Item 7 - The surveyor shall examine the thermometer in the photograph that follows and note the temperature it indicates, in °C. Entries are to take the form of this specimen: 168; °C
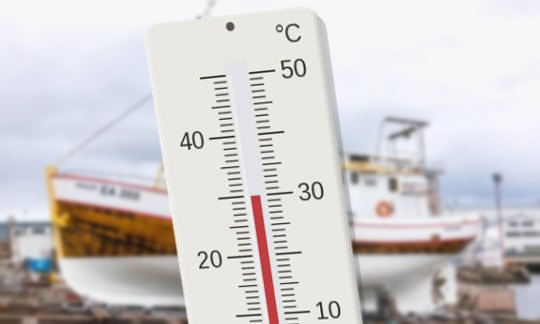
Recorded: 30; °C
